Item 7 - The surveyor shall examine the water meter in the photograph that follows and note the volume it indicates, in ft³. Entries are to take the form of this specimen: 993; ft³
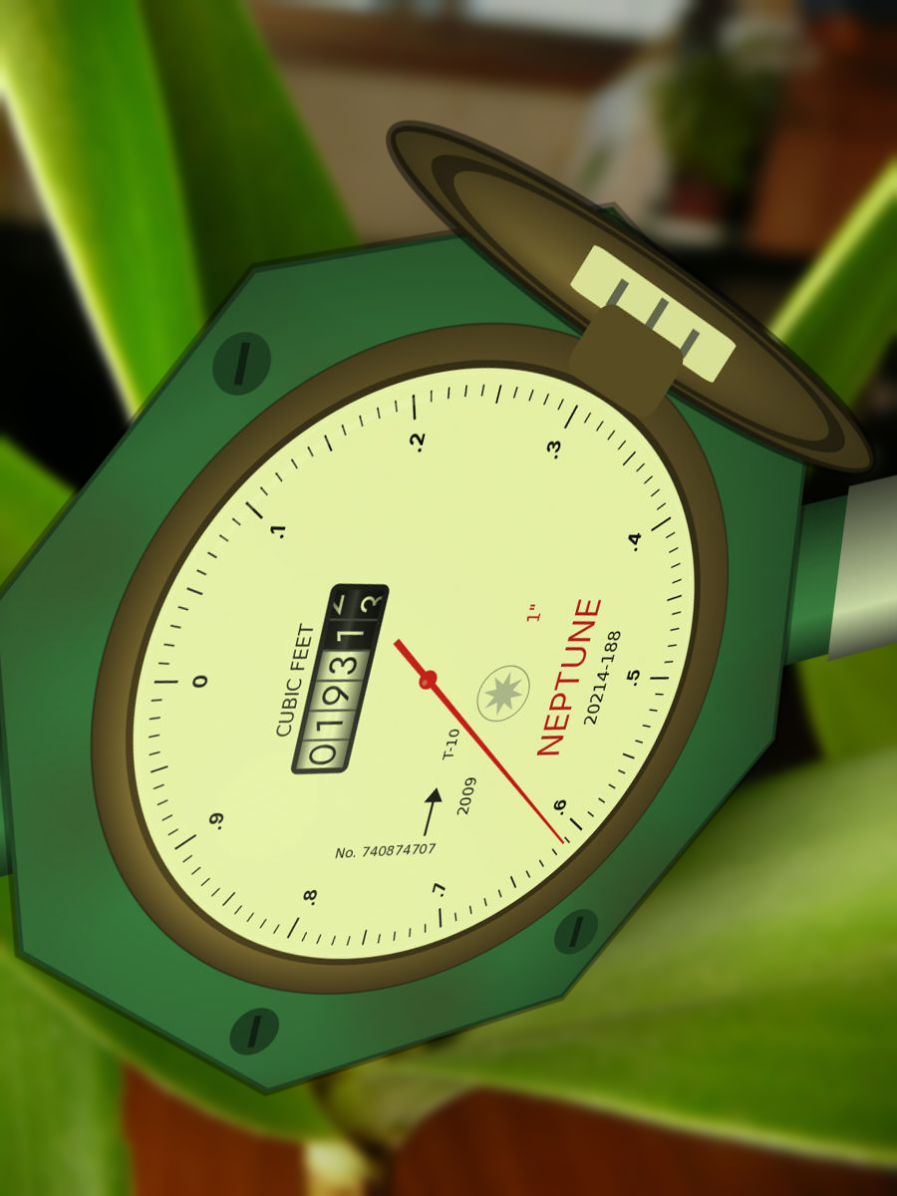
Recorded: 19312.61; ft³
